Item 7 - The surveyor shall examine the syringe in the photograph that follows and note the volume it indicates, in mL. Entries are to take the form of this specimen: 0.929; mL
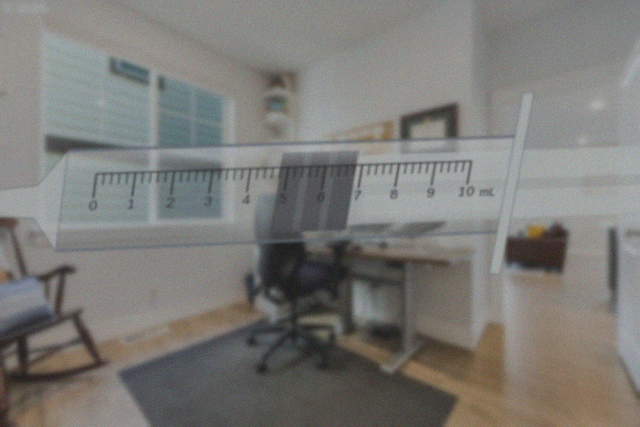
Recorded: 4.8; mL
